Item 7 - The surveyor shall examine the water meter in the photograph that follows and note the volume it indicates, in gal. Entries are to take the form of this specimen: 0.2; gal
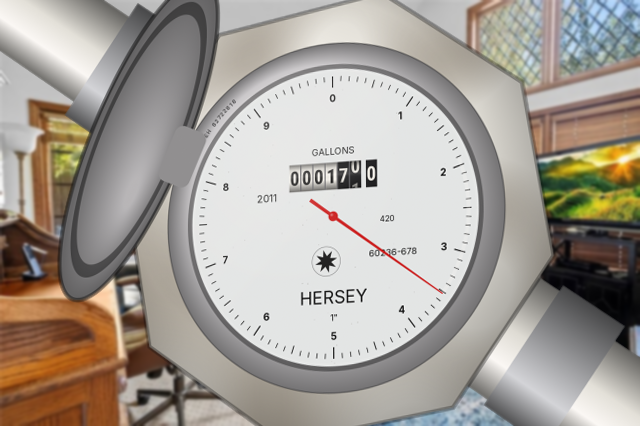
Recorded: 1703.5; gal
